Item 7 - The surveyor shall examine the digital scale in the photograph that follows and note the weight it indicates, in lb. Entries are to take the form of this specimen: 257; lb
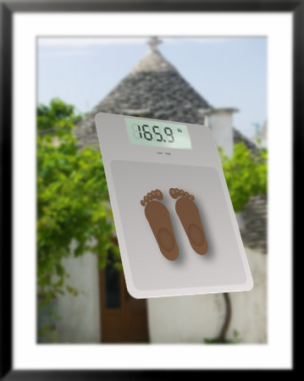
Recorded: 165.9; lb
